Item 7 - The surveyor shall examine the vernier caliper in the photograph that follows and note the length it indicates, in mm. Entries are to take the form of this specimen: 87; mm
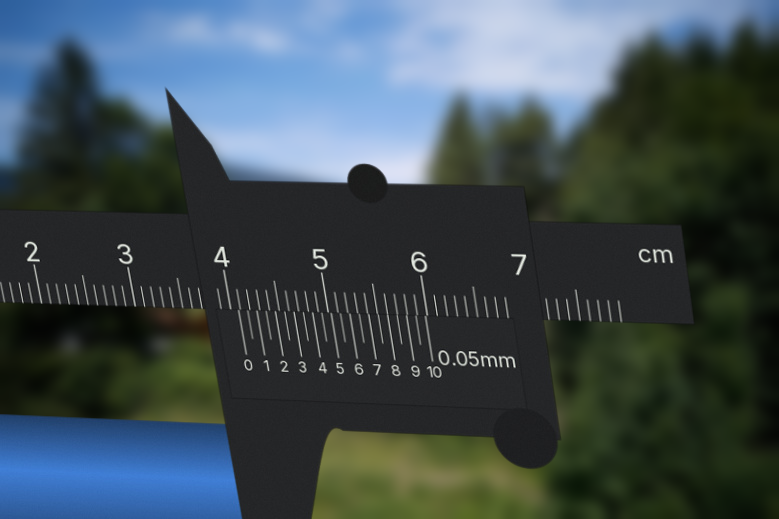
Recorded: 40.8; mm
